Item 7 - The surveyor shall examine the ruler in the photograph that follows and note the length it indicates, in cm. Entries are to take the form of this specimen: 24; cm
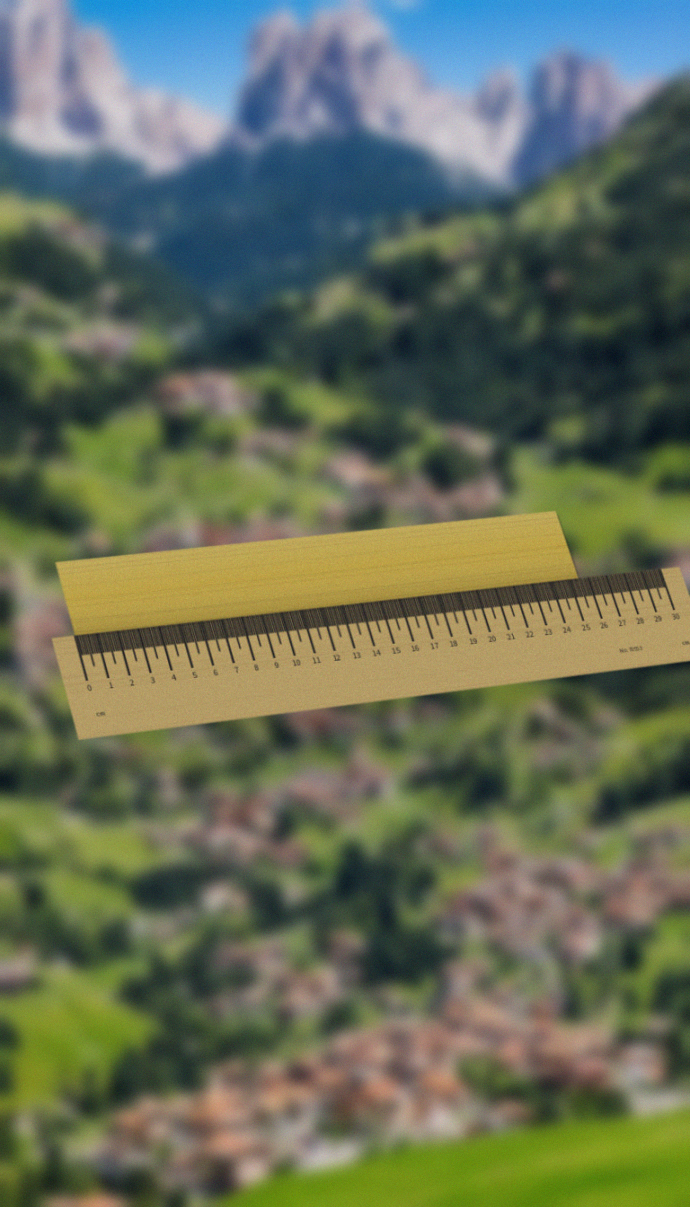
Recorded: 25.5; cm
